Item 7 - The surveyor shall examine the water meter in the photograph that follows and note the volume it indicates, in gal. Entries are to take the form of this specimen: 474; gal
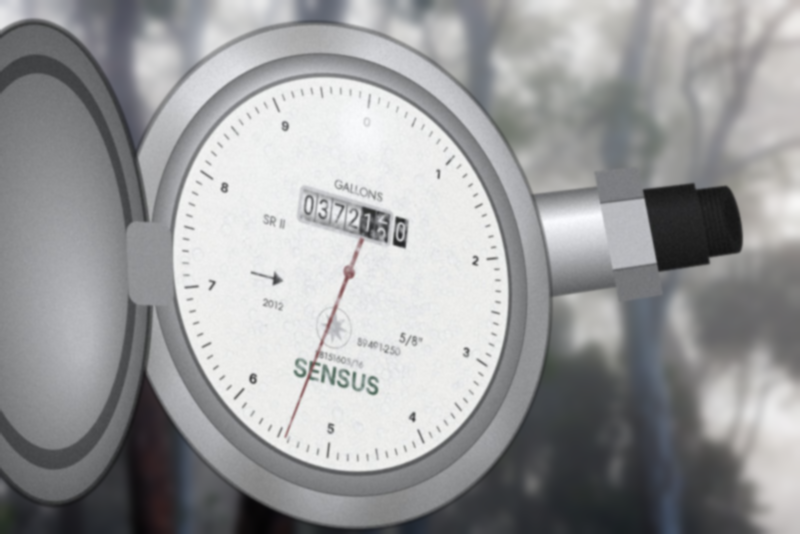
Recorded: 372125.4; gal
